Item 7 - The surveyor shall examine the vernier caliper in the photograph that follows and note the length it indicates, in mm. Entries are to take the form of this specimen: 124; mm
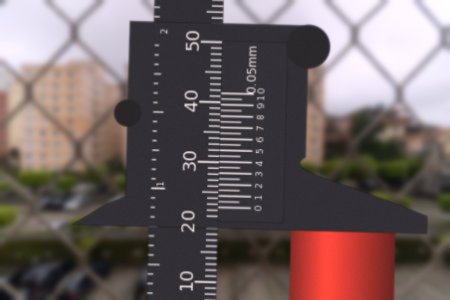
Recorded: 22.5; mm
